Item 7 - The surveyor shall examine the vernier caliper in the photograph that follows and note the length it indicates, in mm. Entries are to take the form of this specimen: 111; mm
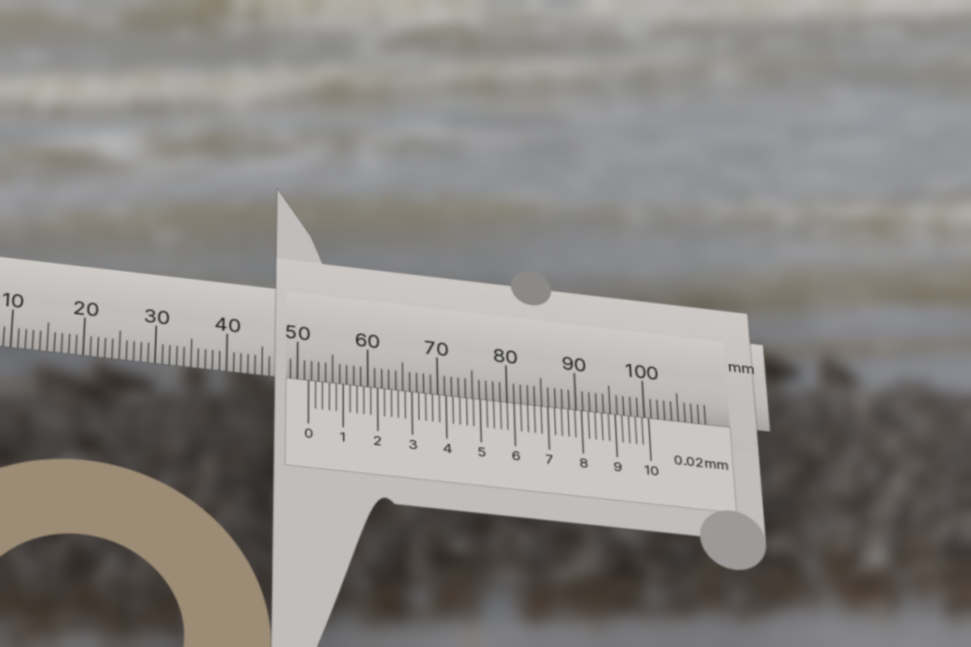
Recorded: 51.6; mm
